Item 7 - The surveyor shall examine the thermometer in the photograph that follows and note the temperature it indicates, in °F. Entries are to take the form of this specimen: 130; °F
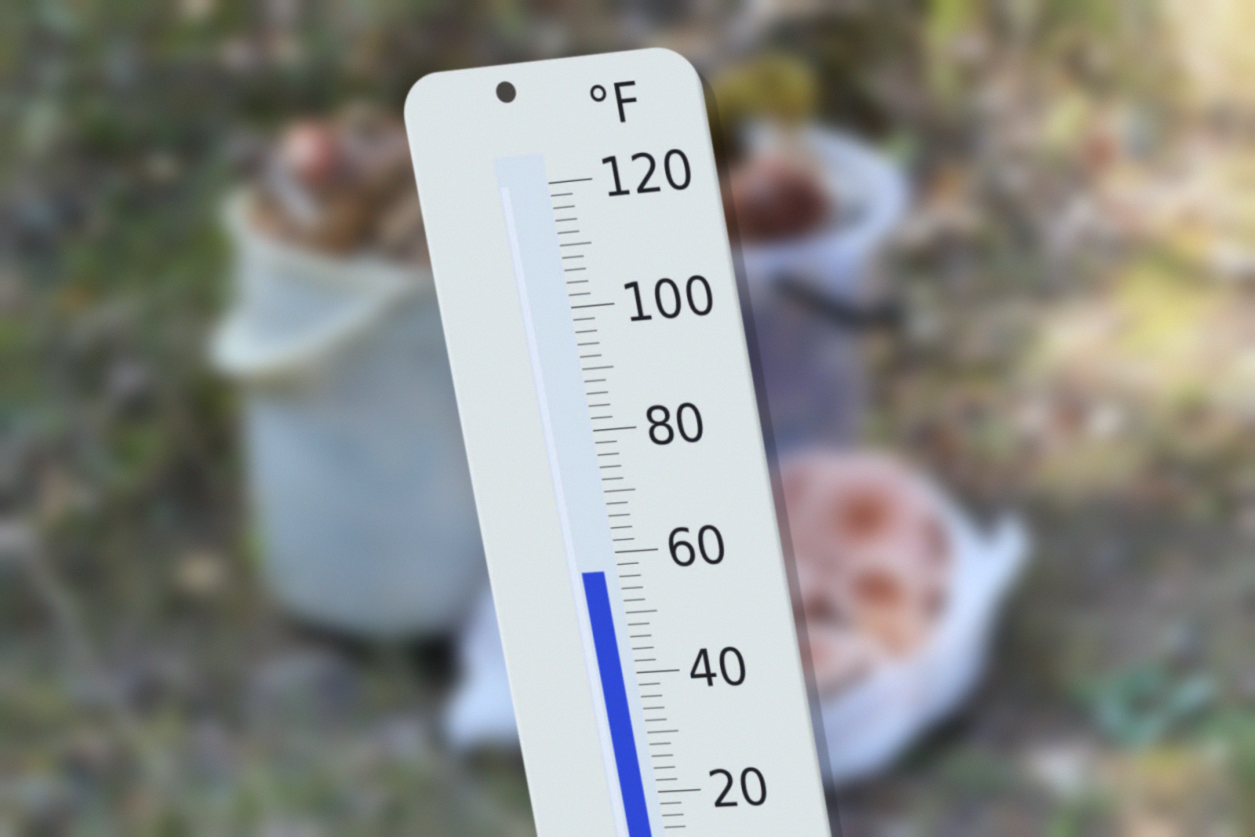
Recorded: 57; °F
